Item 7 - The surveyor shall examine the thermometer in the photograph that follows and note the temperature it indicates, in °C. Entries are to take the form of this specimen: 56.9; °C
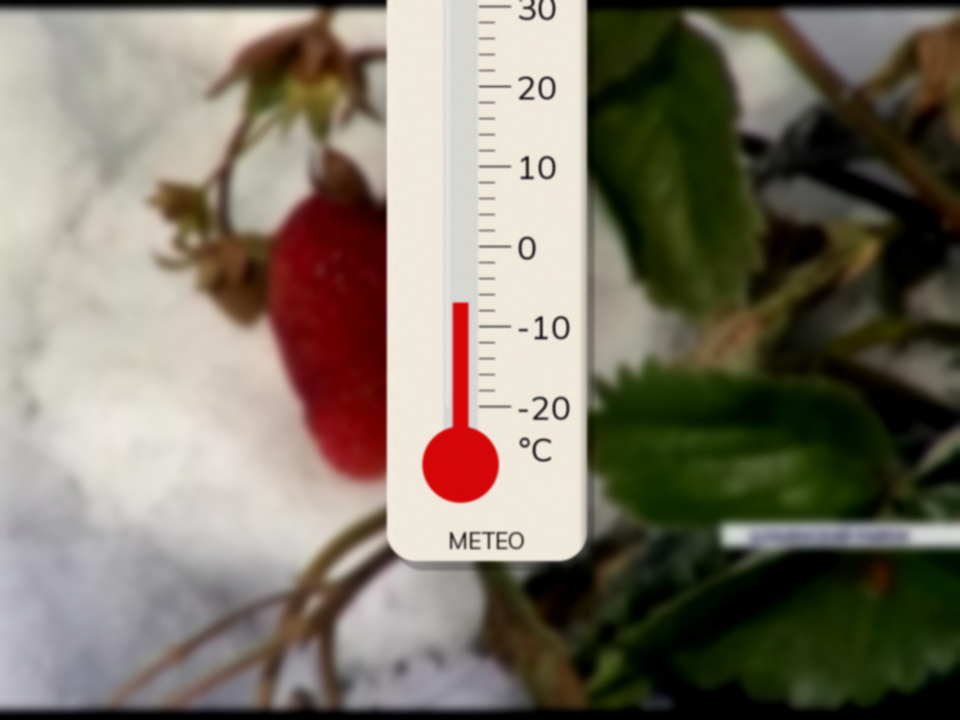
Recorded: -7; °C
